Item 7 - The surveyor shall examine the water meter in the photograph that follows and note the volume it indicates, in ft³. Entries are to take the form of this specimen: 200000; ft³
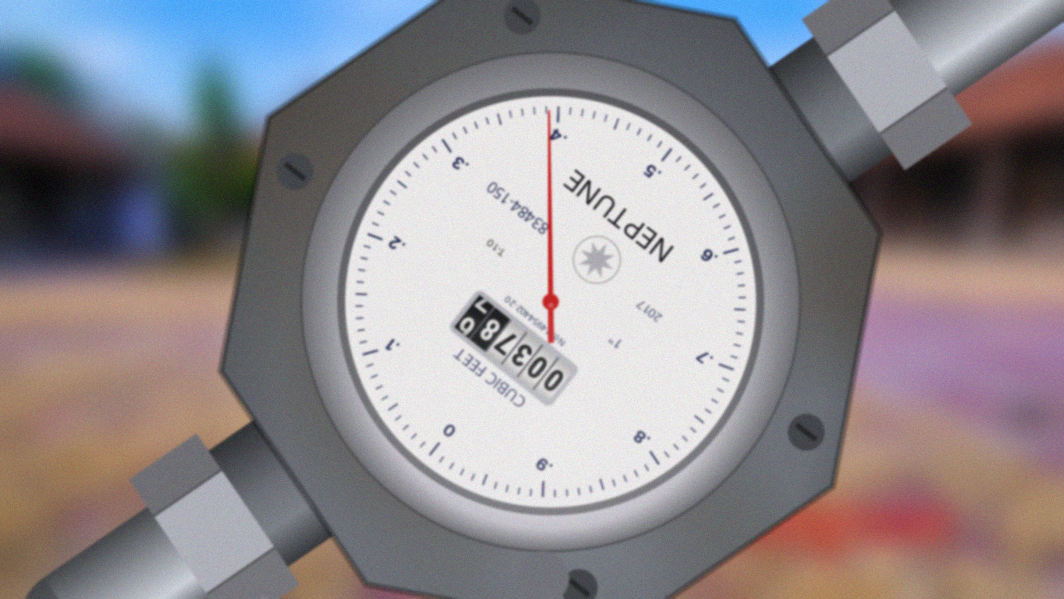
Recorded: 3786.39; ft³
